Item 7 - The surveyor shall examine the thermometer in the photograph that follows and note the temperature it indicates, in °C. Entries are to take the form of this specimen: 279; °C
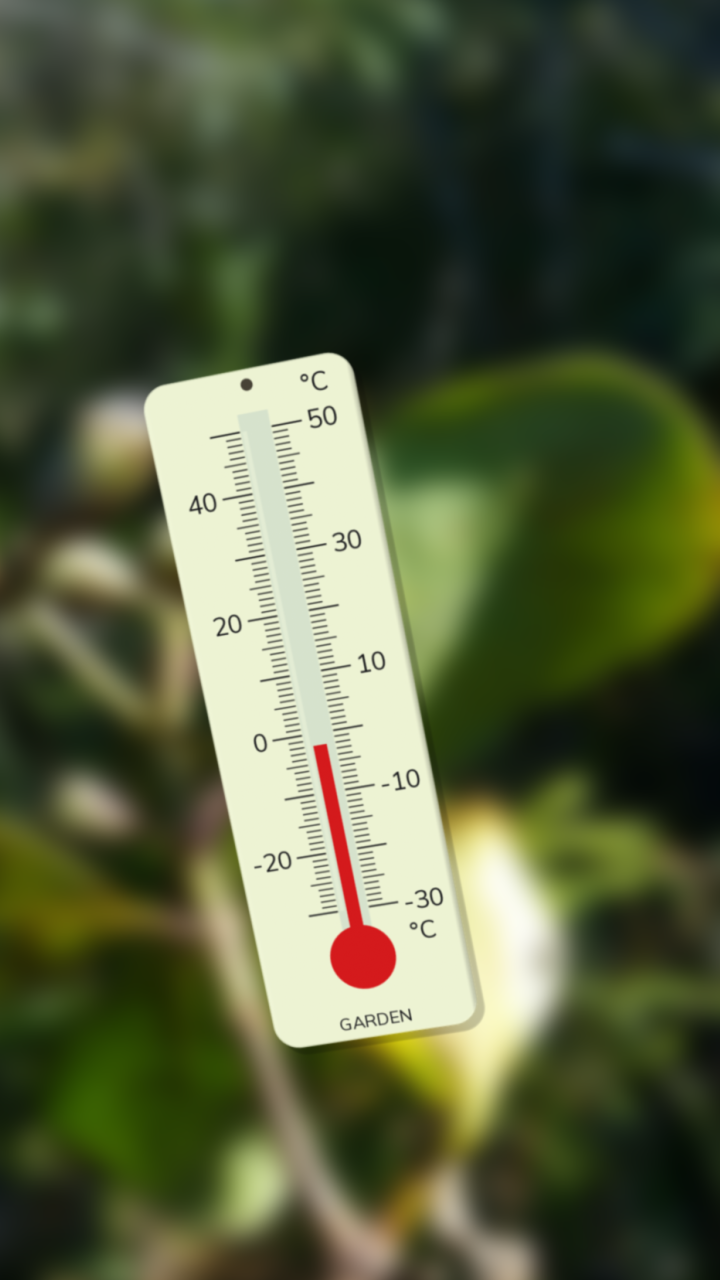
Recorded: -2; °C
